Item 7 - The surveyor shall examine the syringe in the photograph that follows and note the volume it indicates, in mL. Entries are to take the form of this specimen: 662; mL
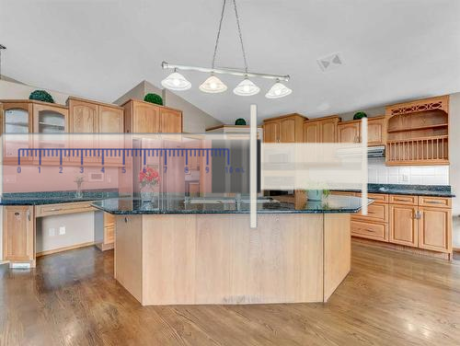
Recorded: 9.2; mL
